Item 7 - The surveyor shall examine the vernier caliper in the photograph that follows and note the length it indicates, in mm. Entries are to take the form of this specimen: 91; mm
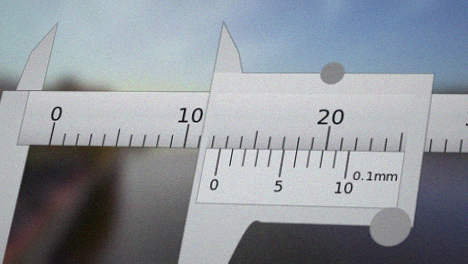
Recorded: 12.6; mm
